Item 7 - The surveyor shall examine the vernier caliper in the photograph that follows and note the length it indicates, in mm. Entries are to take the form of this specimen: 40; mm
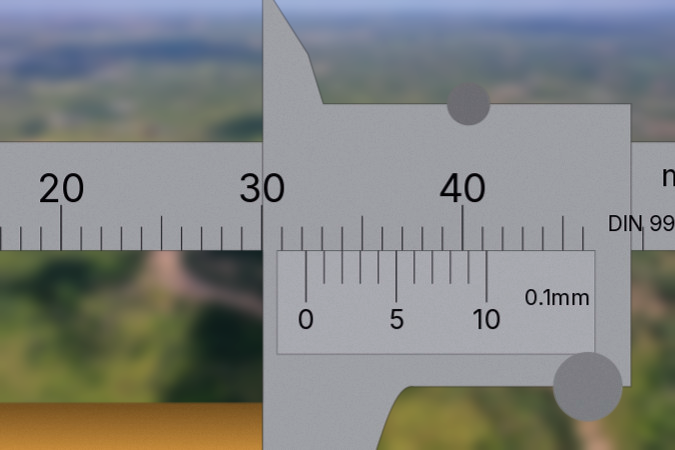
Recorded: 32.2; mm
